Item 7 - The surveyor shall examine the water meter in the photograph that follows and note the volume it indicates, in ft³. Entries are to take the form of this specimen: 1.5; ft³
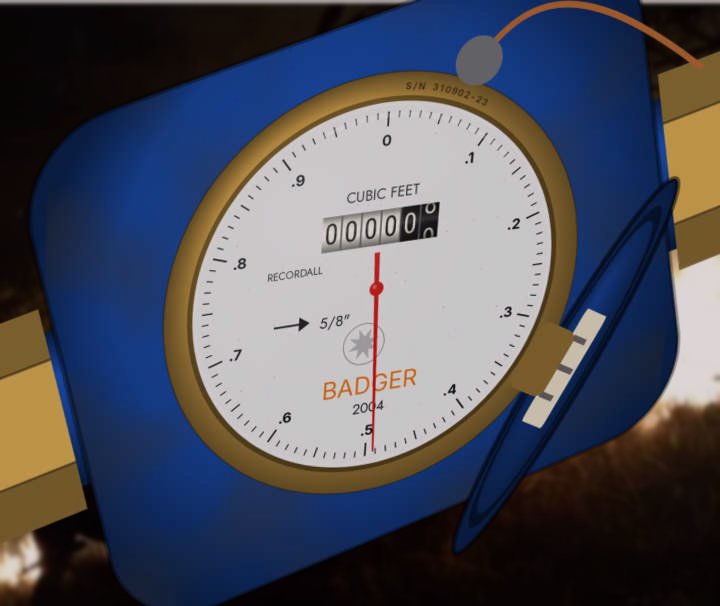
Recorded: 8.49; ft³
